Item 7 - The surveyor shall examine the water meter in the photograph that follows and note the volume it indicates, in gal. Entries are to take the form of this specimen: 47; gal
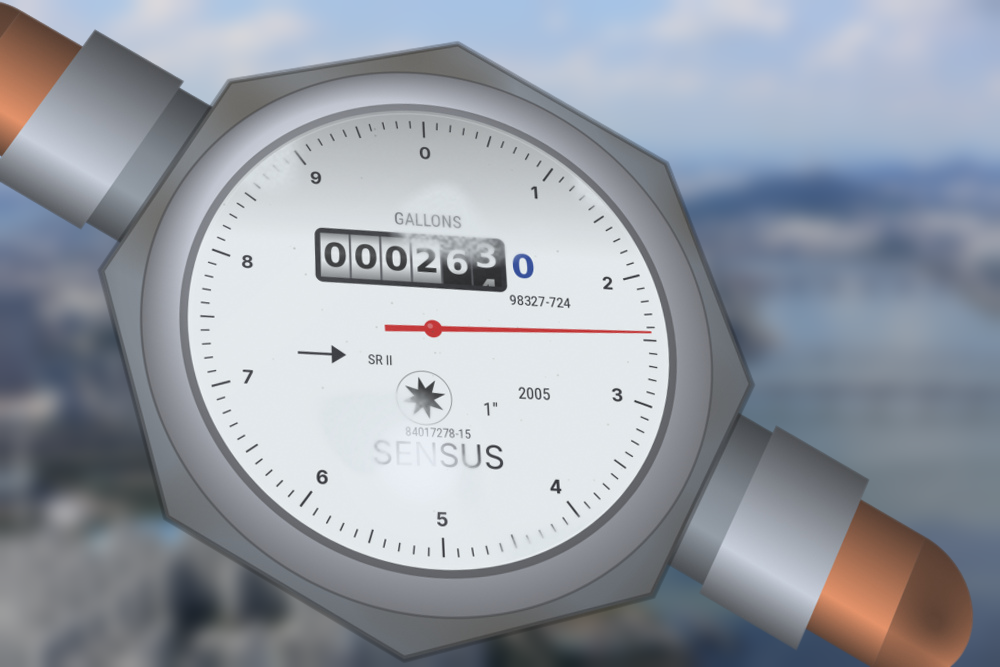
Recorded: 2632.4; gal
